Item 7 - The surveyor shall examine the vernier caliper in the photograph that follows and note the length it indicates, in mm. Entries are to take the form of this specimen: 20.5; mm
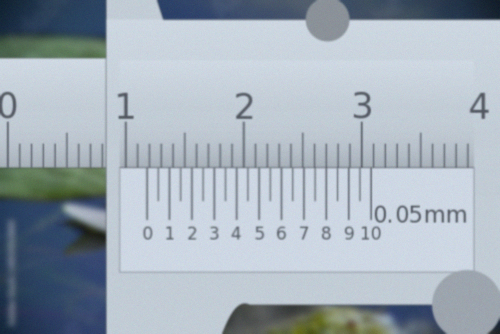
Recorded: 11.8; mm
